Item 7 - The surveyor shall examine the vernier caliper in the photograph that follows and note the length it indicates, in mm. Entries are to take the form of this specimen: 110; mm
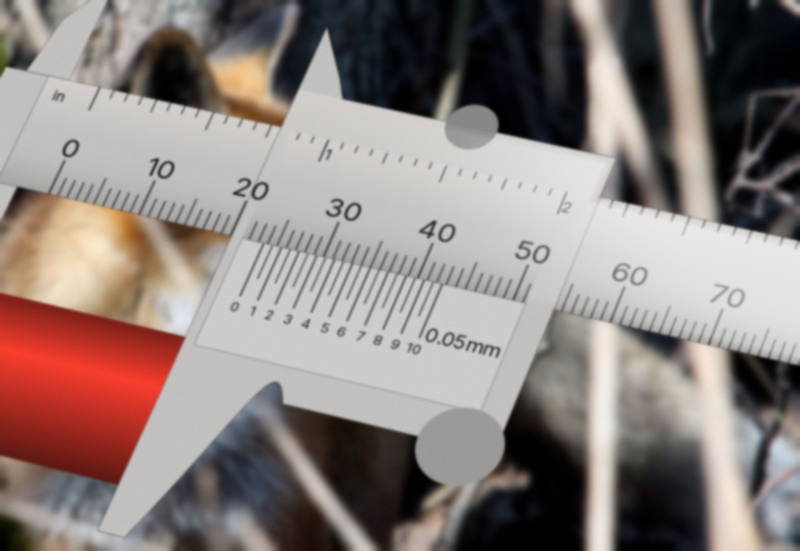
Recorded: 23.6; mm
